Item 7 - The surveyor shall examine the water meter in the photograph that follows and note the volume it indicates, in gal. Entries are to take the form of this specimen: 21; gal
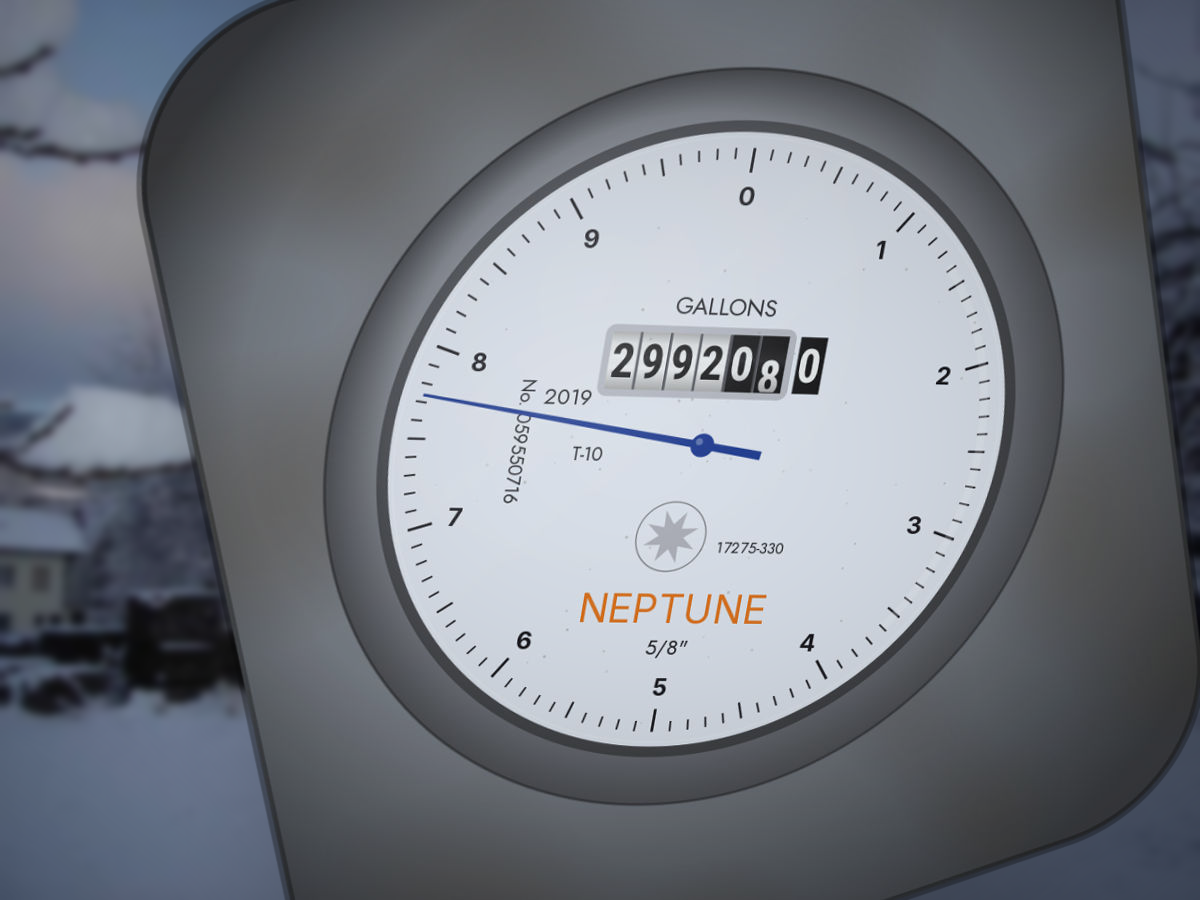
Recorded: 2992077.7; gal
